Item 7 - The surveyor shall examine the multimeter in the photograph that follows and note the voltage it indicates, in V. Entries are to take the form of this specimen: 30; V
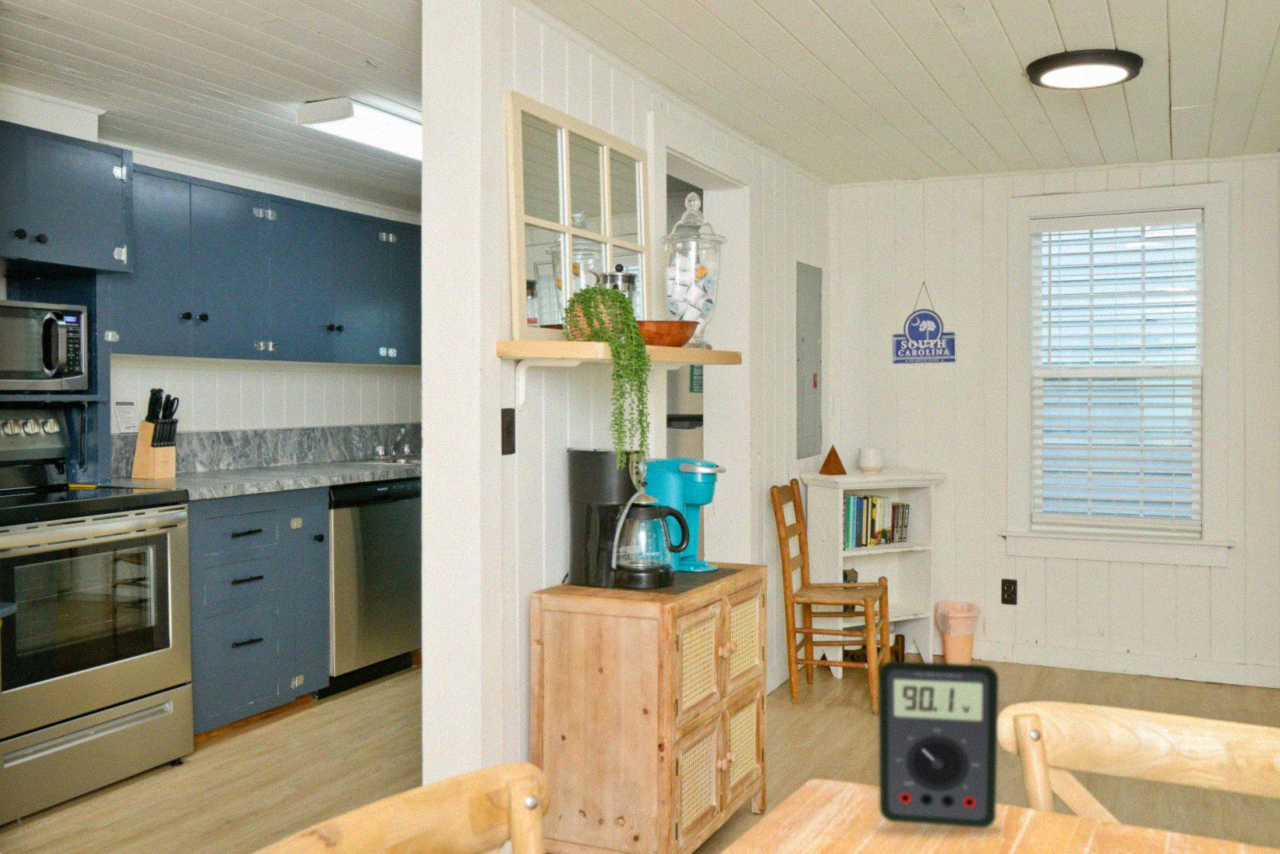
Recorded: 90.1; V
